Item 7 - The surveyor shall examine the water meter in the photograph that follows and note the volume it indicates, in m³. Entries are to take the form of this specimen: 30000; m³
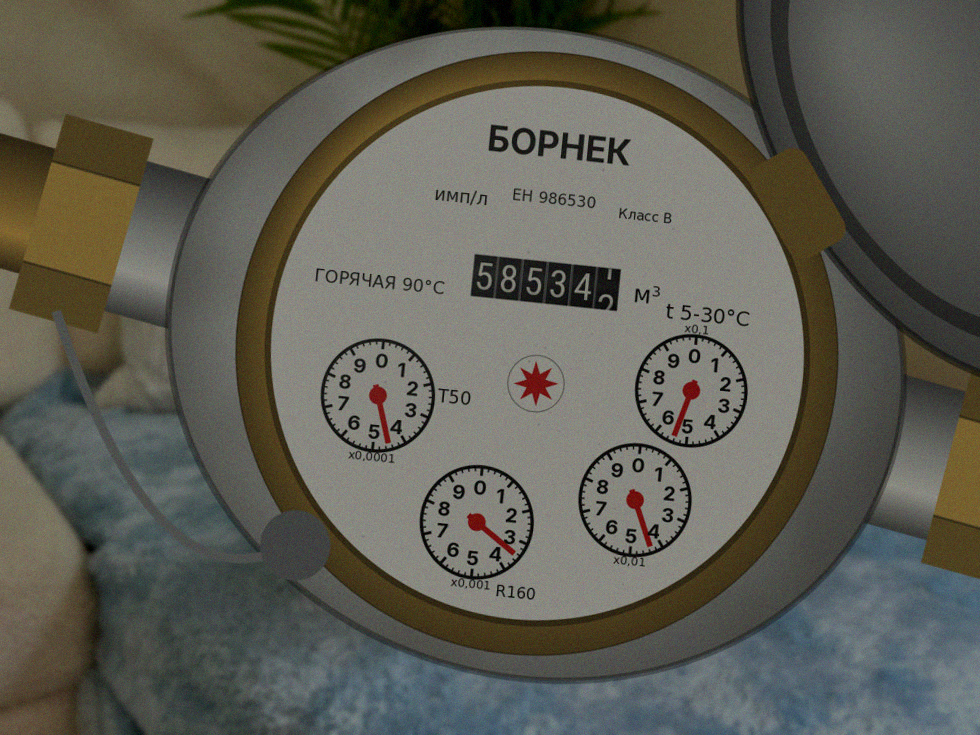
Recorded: 585341.5434; m³
